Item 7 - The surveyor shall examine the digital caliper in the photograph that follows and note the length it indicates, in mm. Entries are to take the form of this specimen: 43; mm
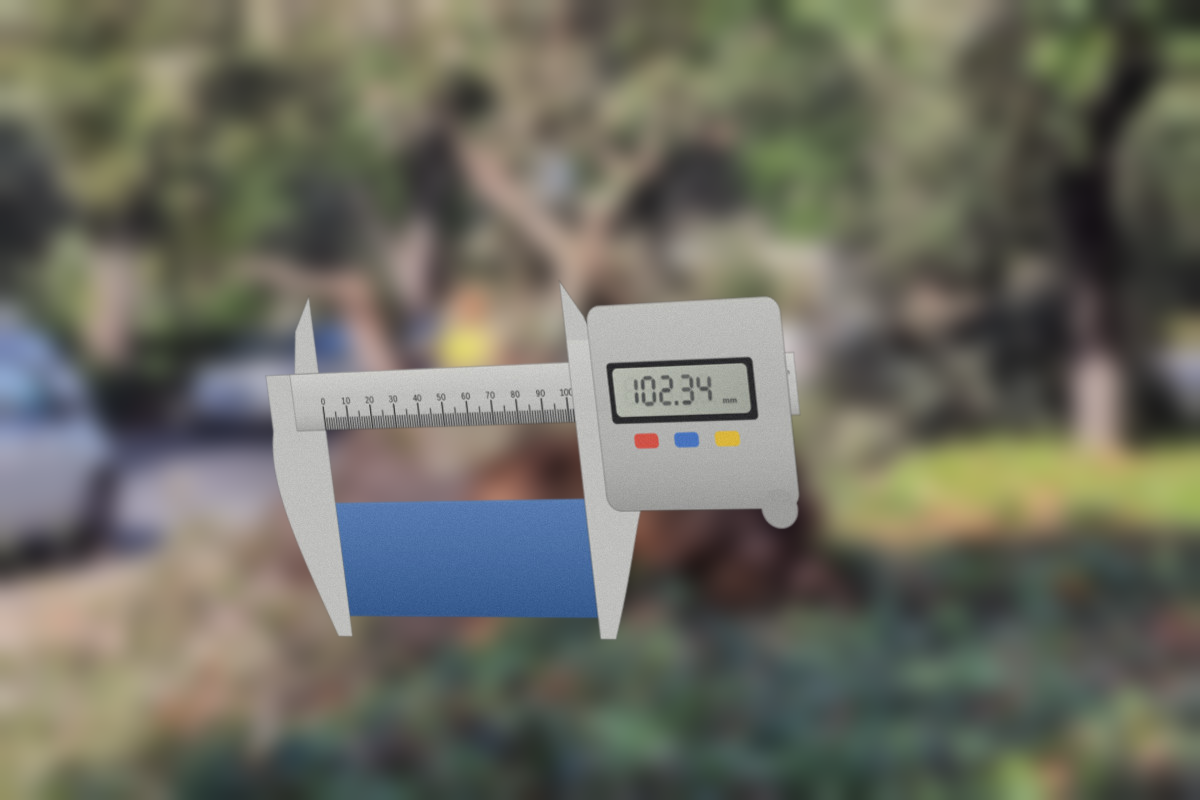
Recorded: 102.34; mm
